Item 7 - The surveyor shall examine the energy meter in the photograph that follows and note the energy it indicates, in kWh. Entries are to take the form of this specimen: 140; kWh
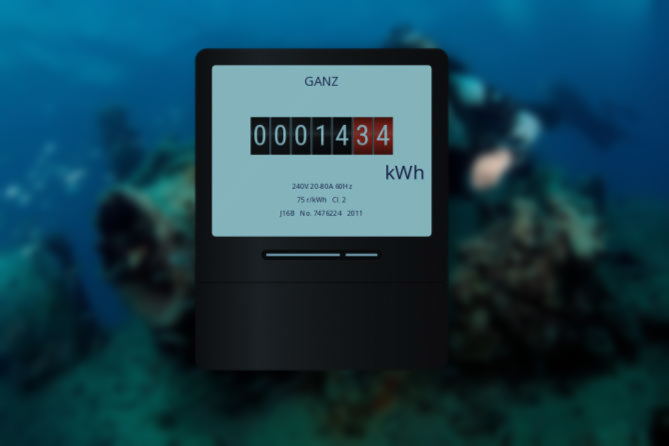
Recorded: 14.34; kWh
